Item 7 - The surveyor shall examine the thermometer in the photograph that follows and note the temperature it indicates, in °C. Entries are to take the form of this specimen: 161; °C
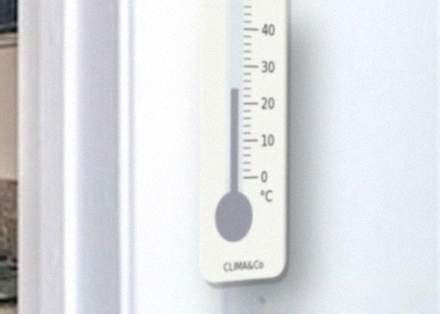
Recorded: 24; °C
